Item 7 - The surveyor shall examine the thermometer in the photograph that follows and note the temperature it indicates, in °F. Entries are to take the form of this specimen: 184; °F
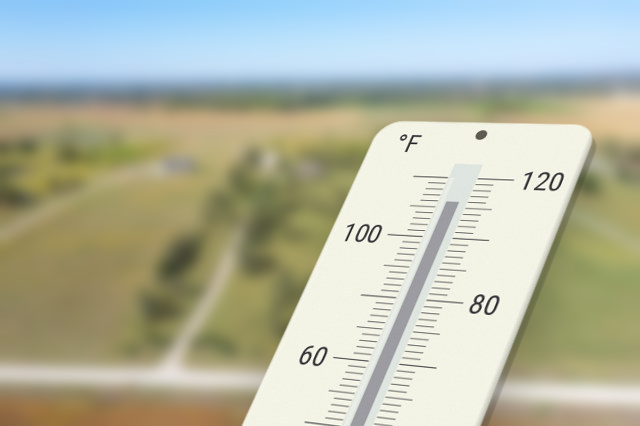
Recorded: 112; °F
